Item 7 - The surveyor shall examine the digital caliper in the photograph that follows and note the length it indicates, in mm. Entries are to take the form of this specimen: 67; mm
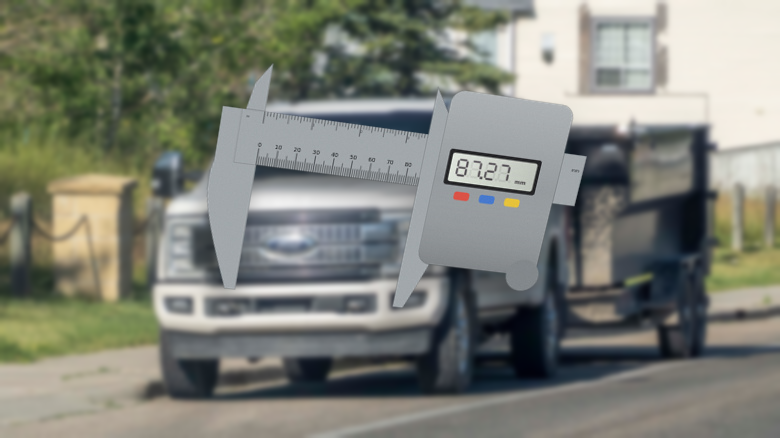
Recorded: 87.27; mm
